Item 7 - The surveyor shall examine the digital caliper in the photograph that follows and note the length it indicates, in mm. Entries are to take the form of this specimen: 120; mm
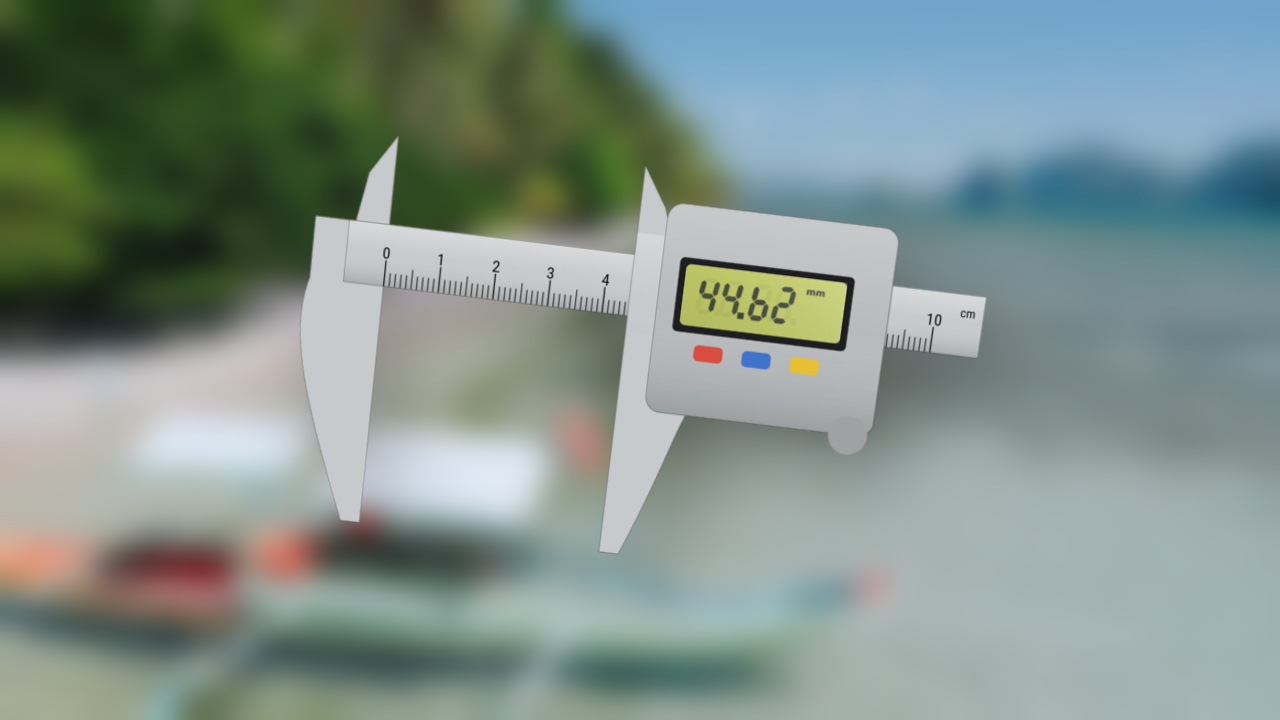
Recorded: 44.62; mm
